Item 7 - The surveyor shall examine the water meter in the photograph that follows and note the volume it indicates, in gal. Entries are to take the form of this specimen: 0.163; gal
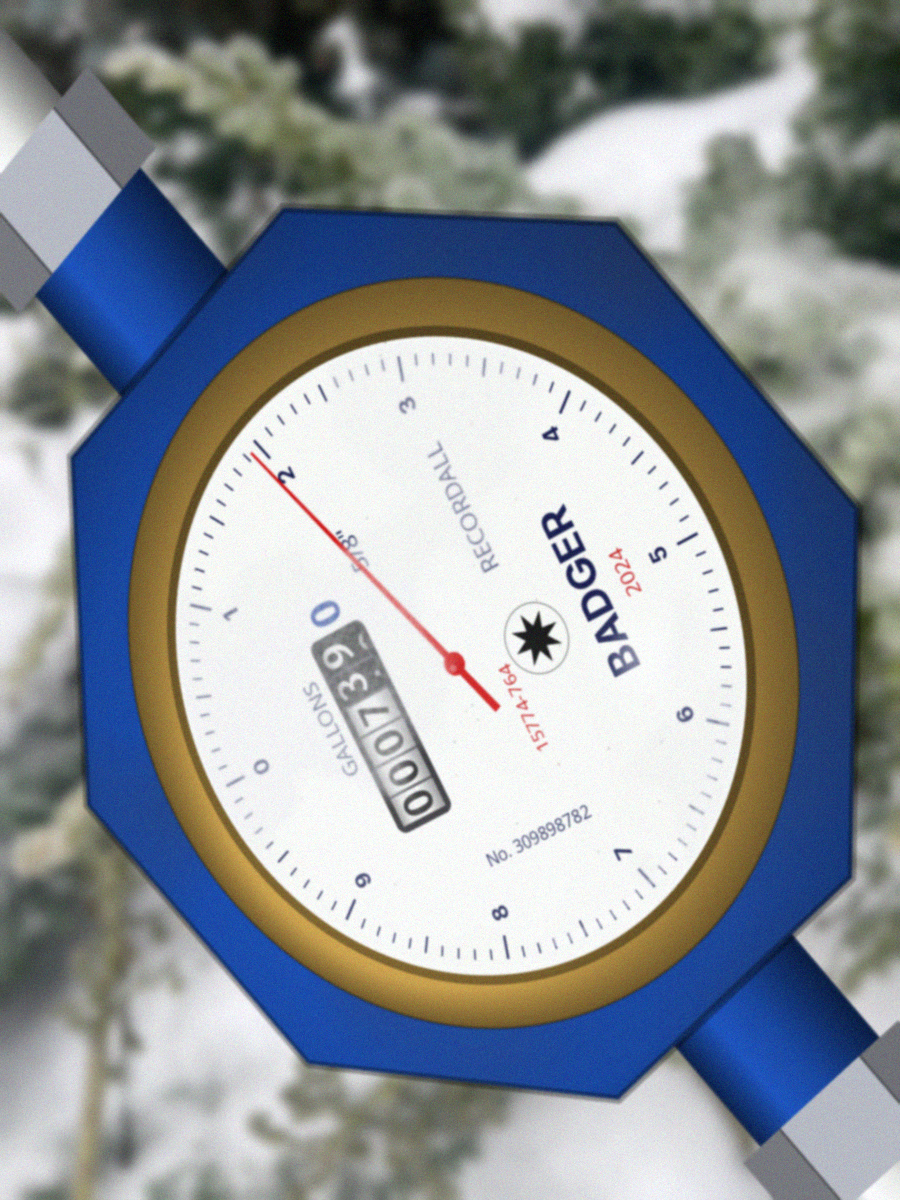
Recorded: 7391.9; gal
